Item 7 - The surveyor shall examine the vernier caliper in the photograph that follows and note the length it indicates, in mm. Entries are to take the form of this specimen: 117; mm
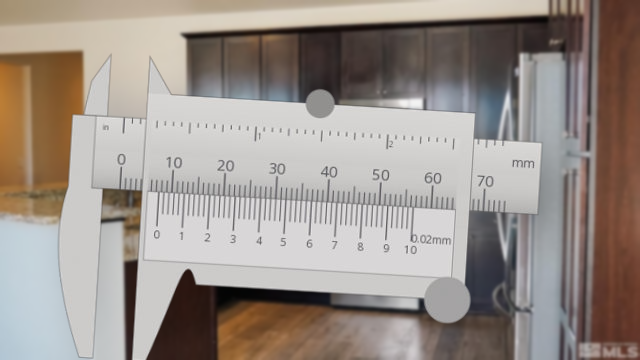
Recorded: 7.5; mm
